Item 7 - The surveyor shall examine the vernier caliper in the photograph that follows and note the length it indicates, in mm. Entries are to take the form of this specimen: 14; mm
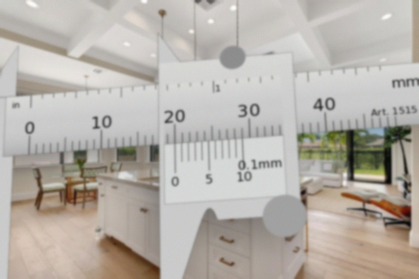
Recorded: 20.0; mm
